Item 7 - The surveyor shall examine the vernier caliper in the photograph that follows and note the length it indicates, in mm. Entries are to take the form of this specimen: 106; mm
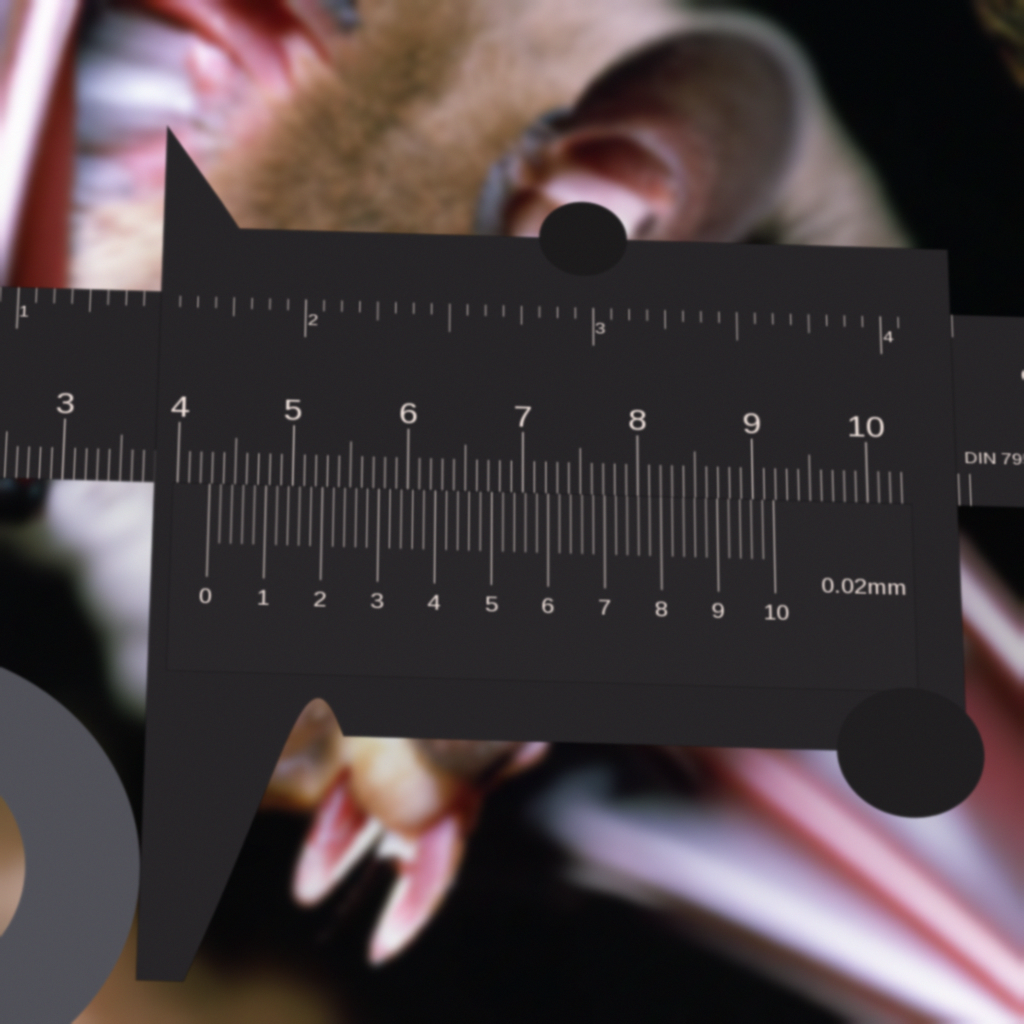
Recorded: 42.8; mm
